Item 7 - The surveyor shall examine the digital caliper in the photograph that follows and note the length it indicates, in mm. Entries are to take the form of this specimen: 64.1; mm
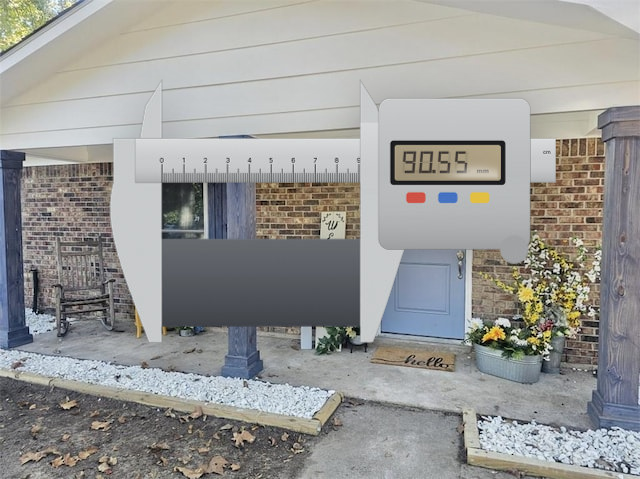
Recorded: 90.55; mm
